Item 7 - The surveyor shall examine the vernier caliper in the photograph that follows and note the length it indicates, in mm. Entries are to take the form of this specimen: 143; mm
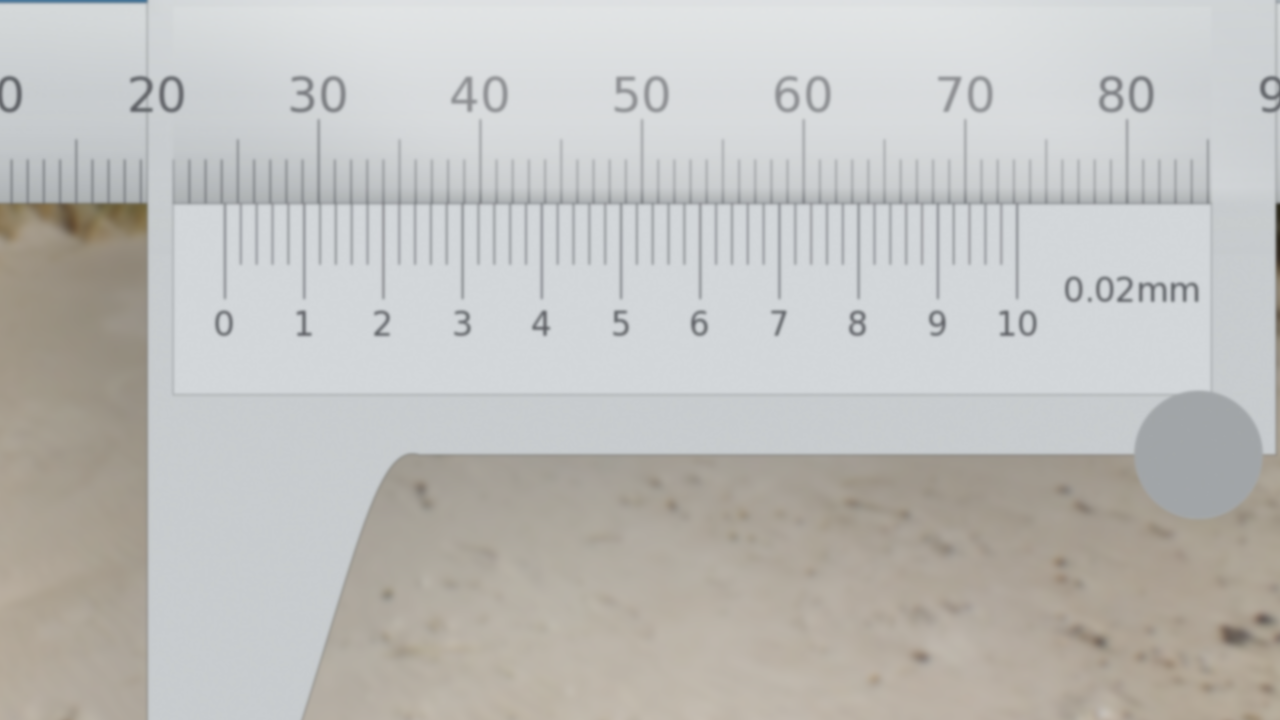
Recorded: 24.2; mm
